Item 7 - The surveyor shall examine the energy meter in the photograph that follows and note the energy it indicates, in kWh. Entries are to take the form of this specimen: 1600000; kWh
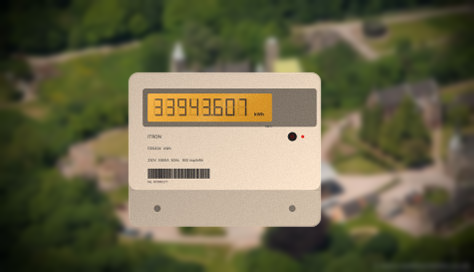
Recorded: 33943.607; kWh
